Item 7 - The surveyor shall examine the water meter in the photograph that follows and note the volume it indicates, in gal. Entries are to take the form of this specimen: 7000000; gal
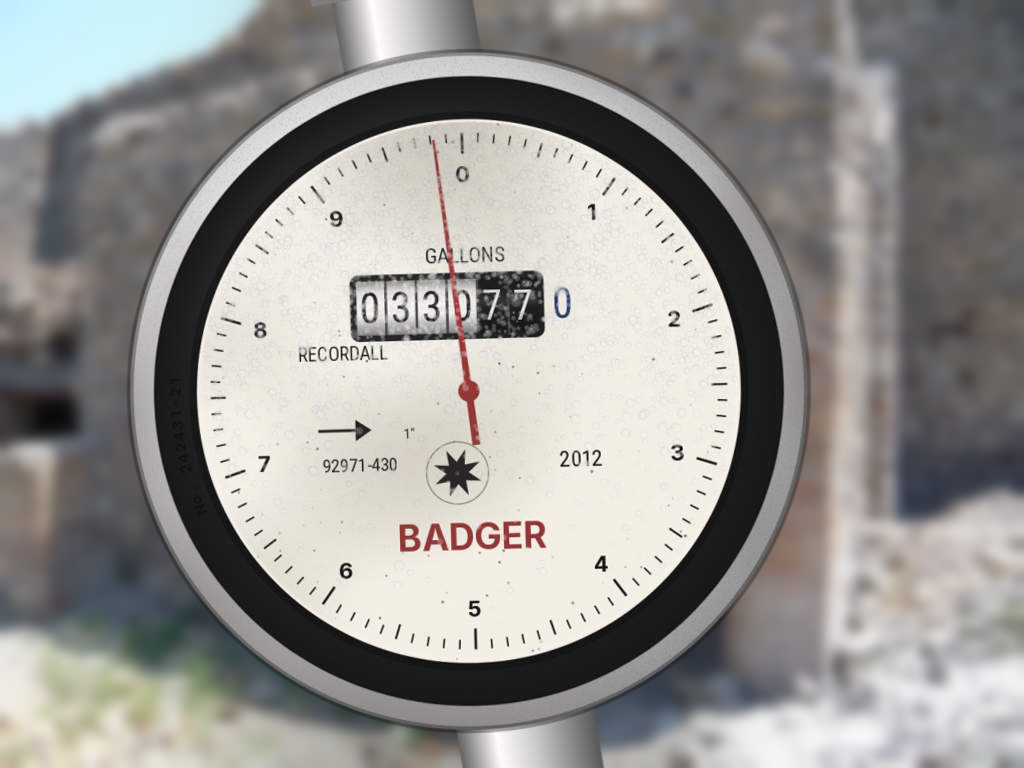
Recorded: 330769.8; gal
